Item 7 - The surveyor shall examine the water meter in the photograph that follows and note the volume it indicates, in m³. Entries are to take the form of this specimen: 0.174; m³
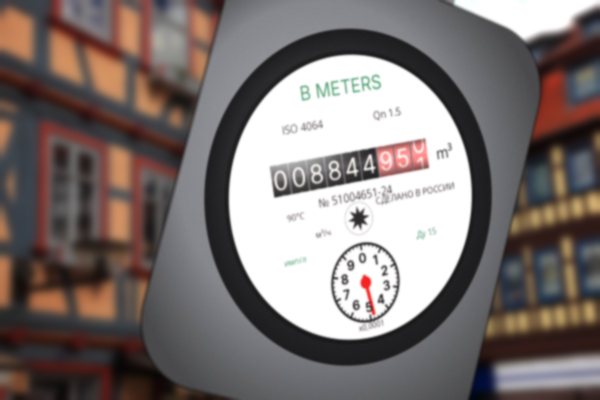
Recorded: 8844.9504; m³
